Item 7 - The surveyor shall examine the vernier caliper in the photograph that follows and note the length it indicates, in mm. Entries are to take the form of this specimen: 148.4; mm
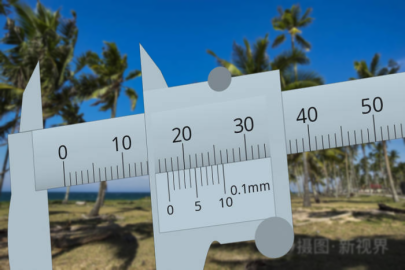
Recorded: 17.2; mm
